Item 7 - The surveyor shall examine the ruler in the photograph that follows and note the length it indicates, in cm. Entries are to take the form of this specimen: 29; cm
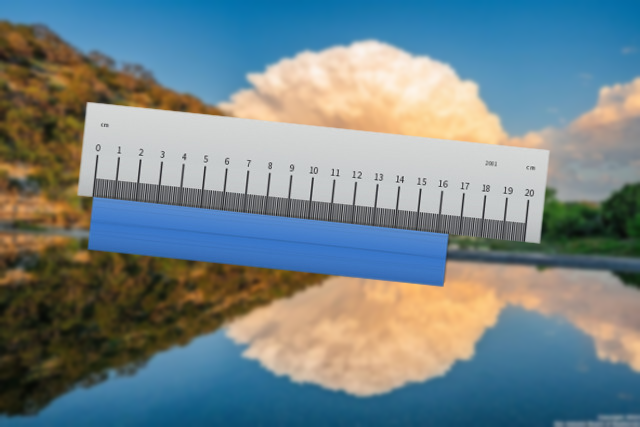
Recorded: 16.5; cm
